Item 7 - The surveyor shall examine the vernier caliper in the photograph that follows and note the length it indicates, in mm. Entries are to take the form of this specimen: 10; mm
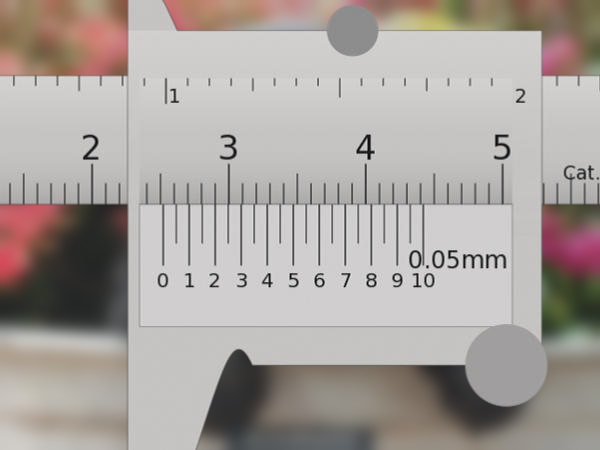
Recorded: 25.2; mm
